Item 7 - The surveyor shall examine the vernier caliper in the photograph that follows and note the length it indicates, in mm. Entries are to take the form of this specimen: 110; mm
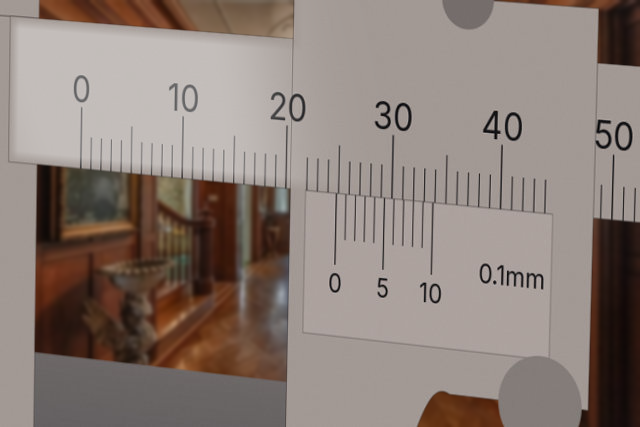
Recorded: 24.8; mm
